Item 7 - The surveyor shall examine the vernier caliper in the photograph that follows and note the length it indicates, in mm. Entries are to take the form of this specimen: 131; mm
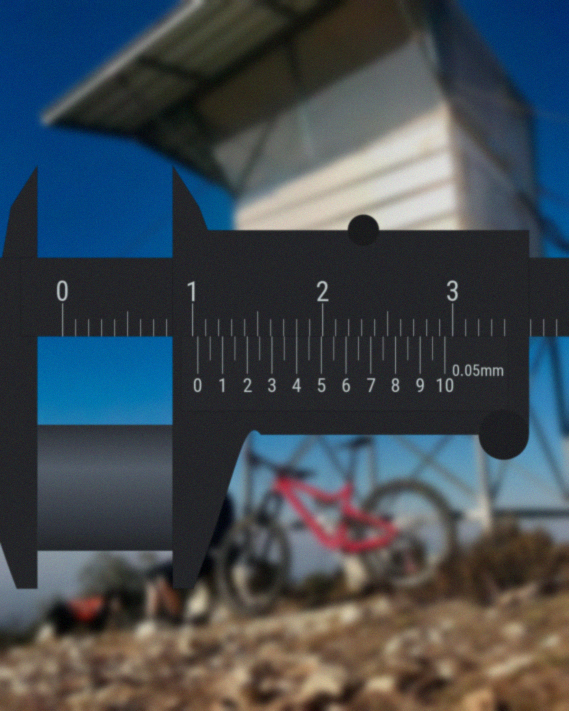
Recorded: 10.4; mm
